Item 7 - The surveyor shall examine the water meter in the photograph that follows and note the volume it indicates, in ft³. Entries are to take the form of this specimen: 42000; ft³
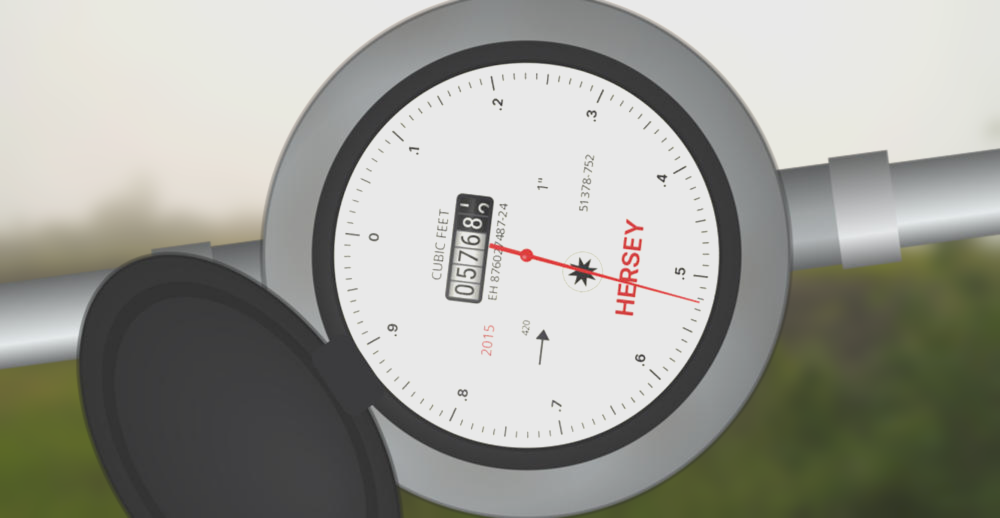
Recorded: 57681.52; ft³
